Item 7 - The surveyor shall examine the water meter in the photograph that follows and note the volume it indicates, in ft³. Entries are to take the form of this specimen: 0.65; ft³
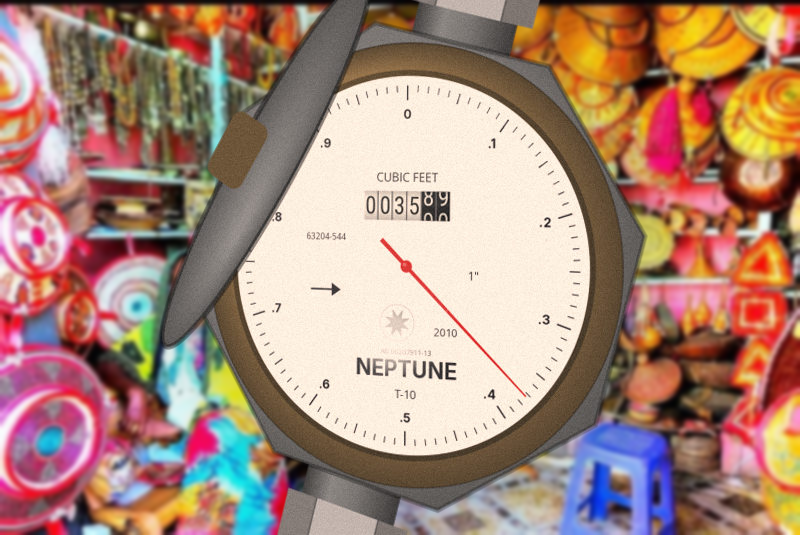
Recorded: 3589.37; ft³
